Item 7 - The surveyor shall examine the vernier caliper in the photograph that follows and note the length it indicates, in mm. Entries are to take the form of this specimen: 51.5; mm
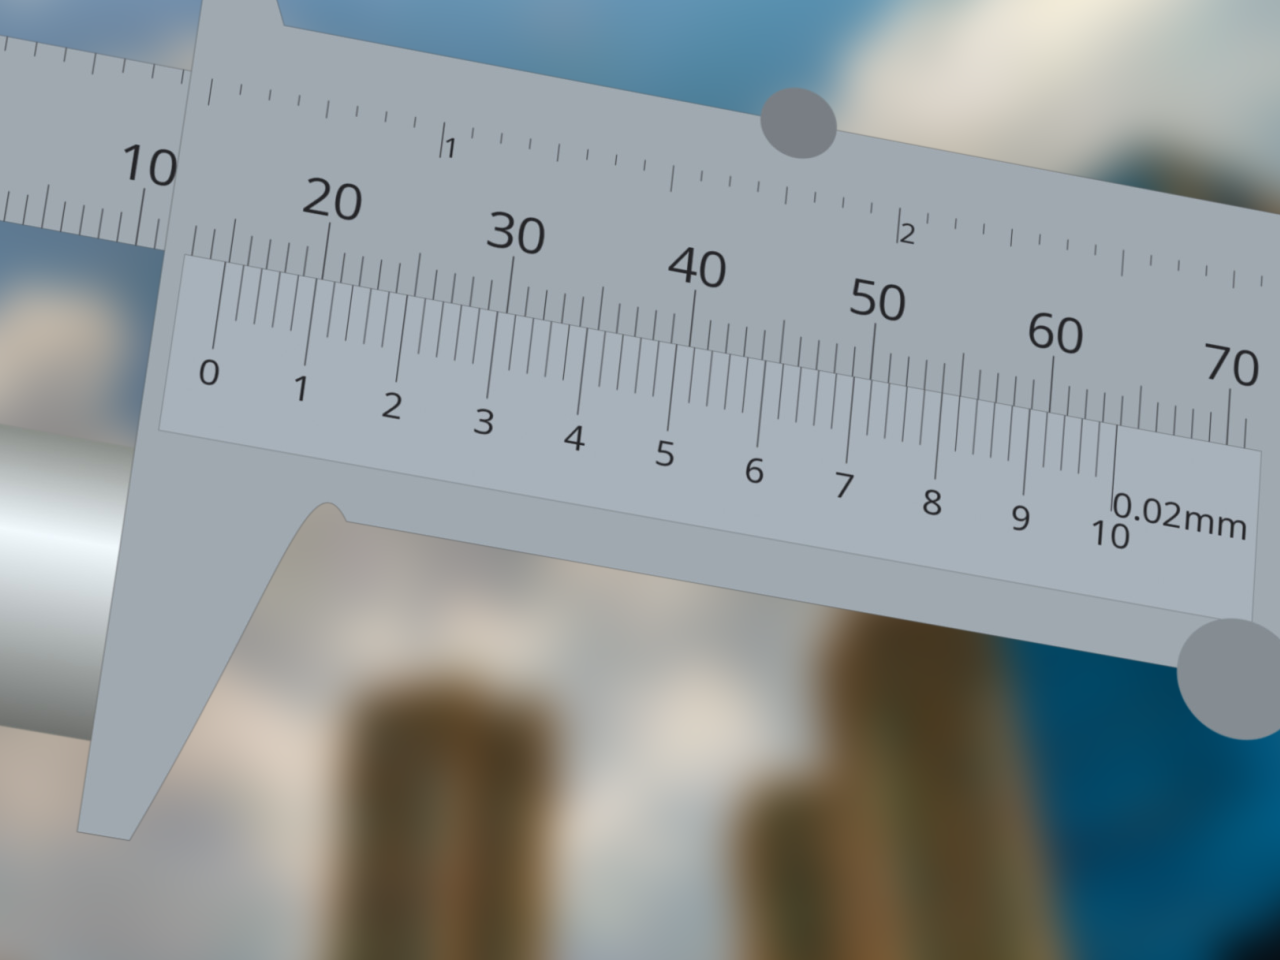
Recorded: 14.8; mm
